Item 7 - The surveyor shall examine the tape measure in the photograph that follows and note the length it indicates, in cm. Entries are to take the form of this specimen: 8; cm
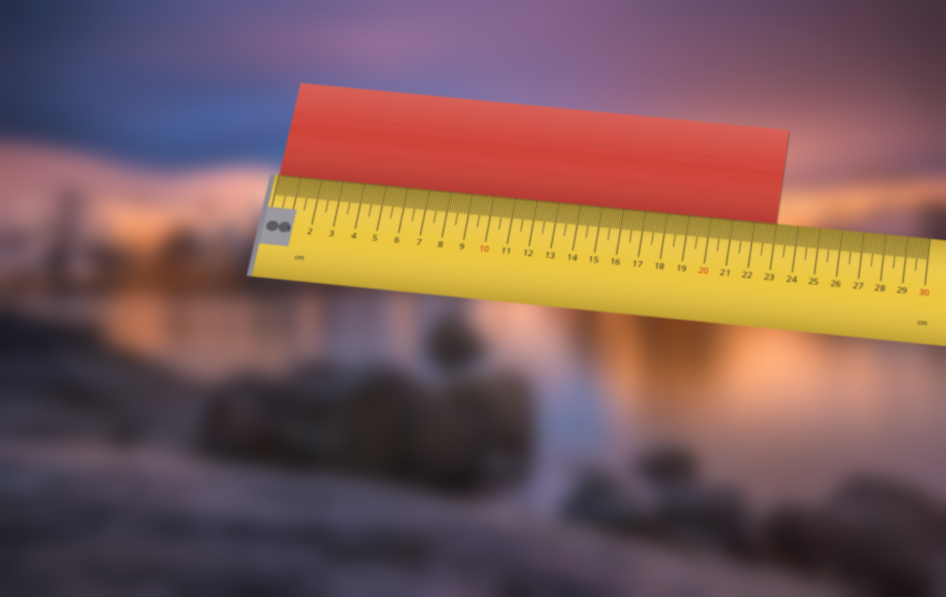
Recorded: 23; cm
